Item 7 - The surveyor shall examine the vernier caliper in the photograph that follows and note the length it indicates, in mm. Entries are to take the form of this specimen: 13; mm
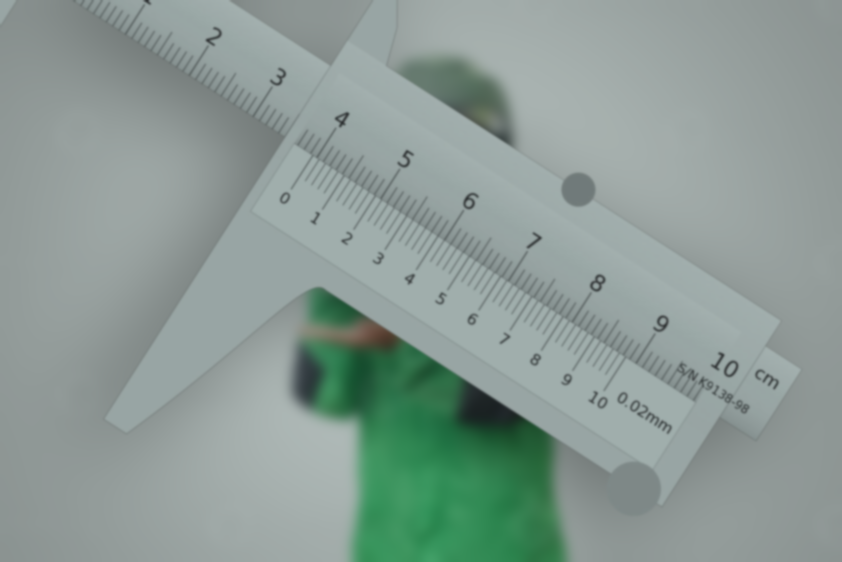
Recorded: 39.4; mm
